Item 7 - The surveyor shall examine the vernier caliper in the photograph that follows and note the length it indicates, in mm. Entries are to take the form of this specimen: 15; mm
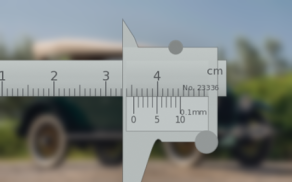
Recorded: 35.4; mm
